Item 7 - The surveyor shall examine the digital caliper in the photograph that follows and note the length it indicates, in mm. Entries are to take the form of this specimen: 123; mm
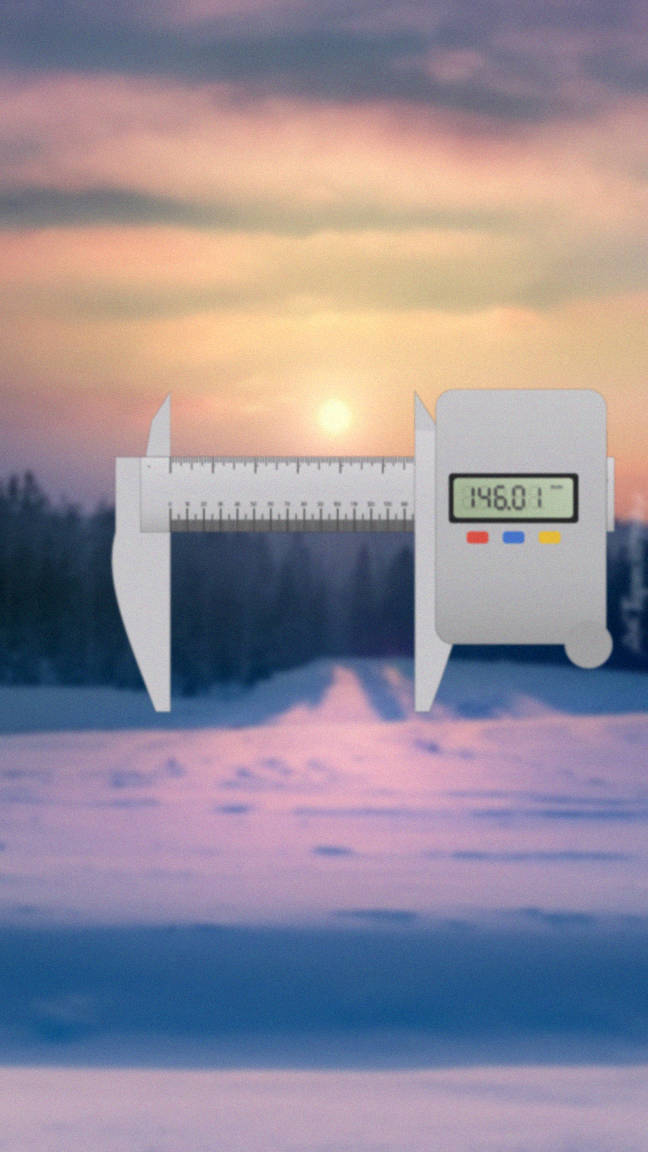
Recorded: 146.01; mm
